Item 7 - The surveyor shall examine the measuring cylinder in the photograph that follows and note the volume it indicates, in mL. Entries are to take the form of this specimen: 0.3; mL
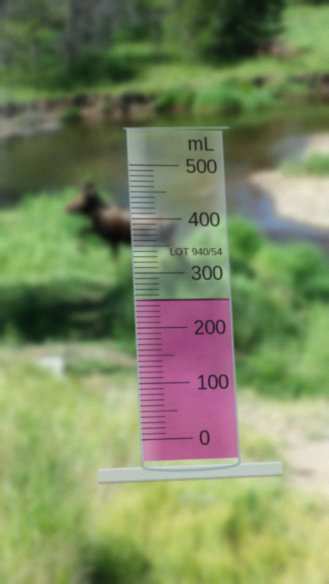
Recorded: 250; mL
